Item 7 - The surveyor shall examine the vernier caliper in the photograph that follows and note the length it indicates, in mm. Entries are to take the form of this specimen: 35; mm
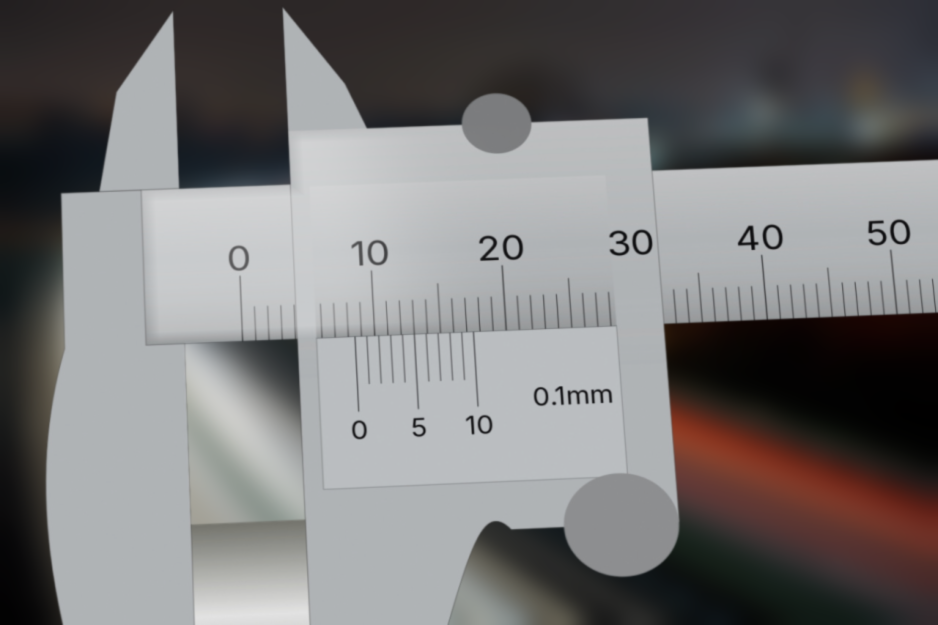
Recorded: 8.5; mm
